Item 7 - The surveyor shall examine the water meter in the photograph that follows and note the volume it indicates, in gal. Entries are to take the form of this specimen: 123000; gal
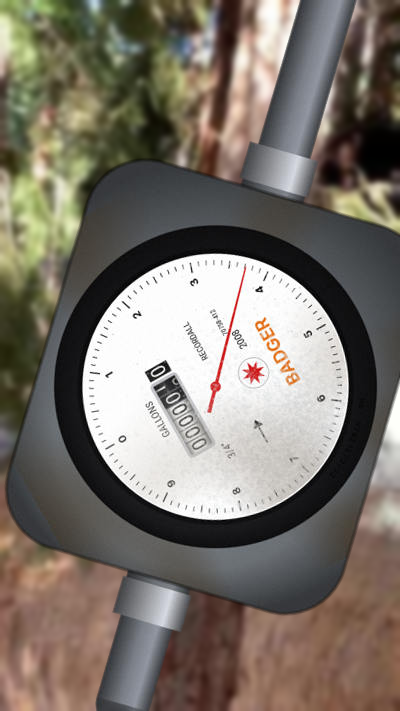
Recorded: 13.7; gal
